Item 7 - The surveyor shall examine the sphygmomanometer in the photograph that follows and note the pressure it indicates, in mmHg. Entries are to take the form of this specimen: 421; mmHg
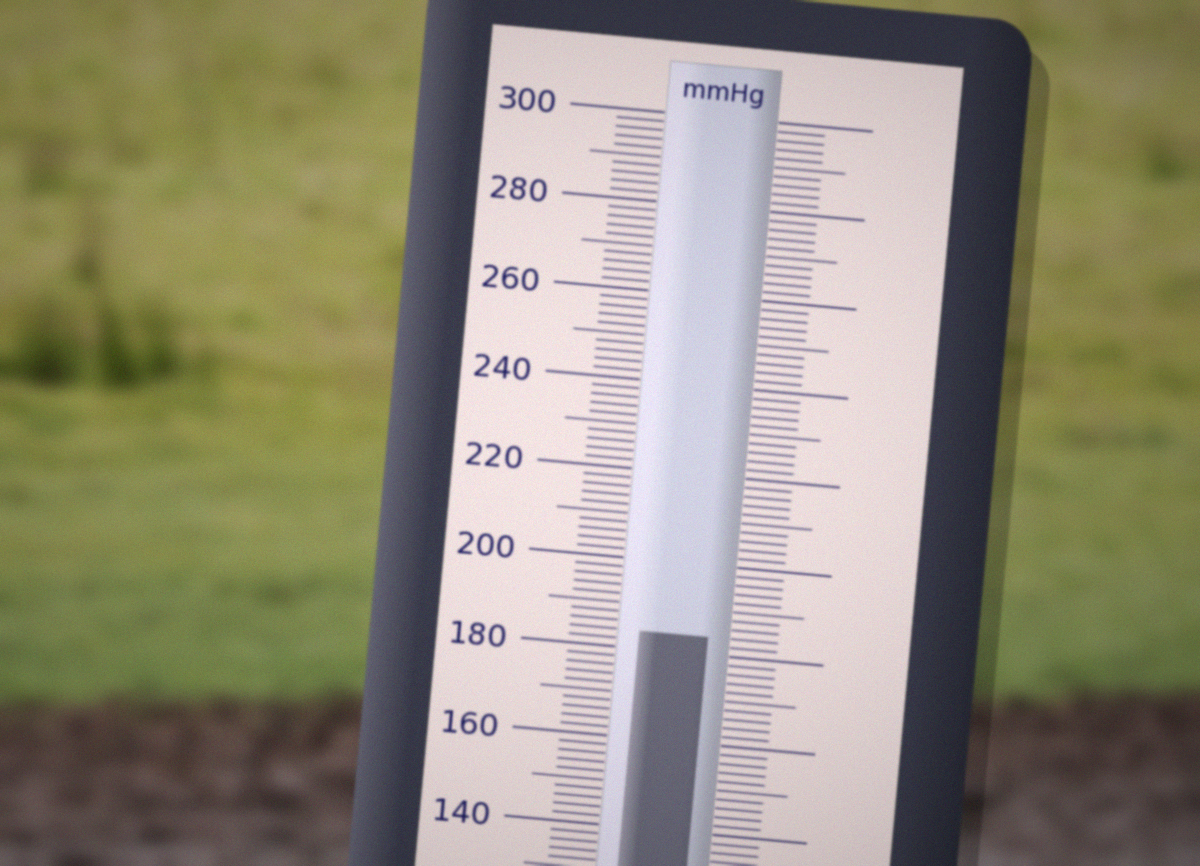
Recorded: 184; mmHg
